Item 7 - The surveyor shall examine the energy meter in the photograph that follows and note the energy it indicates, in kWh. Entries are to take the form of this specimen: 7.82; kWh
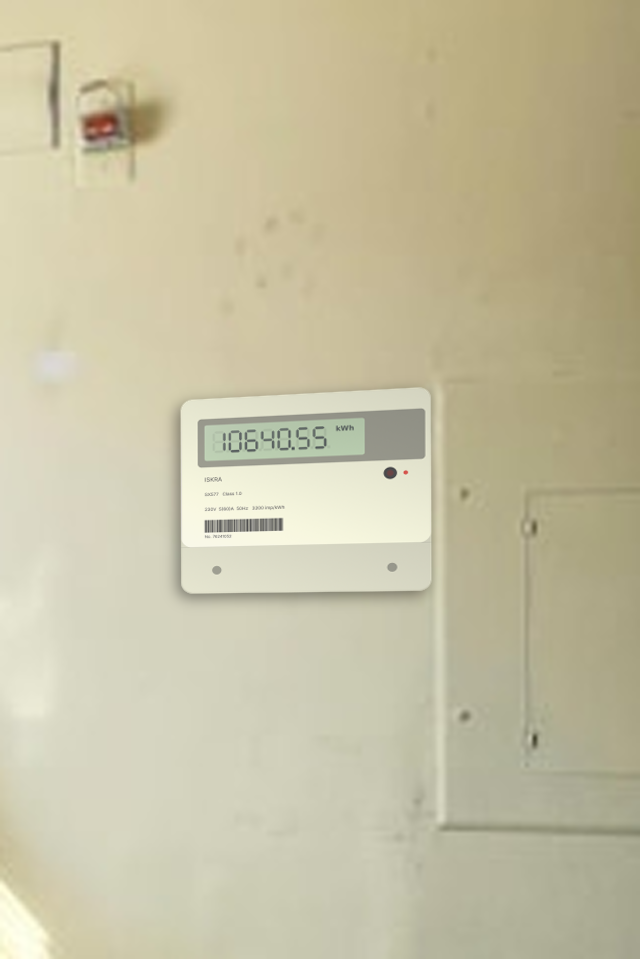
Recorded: 10640.55; kWh
